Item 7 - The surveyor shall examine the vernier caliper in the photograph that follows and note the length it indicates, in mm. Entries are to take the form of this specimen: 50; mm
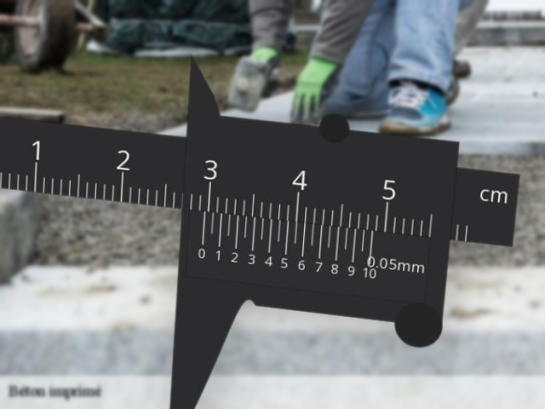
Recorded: 29.6; mm
